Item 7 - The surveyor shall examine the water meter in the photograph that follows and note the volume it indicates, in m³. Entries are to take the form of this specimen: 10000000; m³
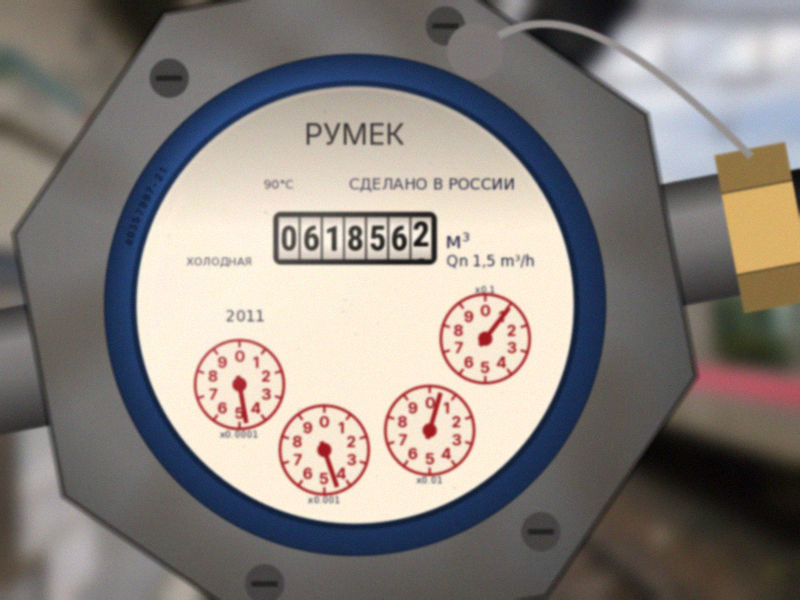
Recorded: 618562.1044; m³
